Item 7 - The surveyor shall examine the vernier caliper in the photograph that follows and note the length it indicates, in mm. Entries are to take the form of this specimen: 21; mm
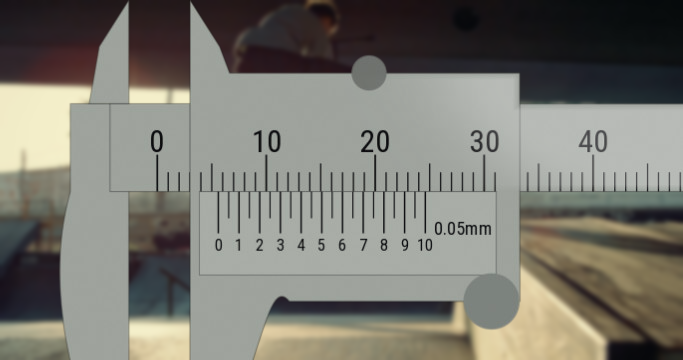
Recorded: 5.6; mm
